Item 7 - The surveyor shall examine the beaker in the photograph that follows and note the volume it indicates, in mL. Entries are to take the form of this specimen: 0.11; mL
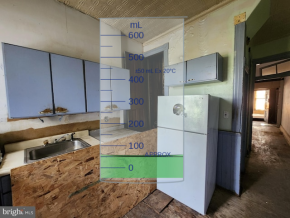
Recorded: 50; mL
